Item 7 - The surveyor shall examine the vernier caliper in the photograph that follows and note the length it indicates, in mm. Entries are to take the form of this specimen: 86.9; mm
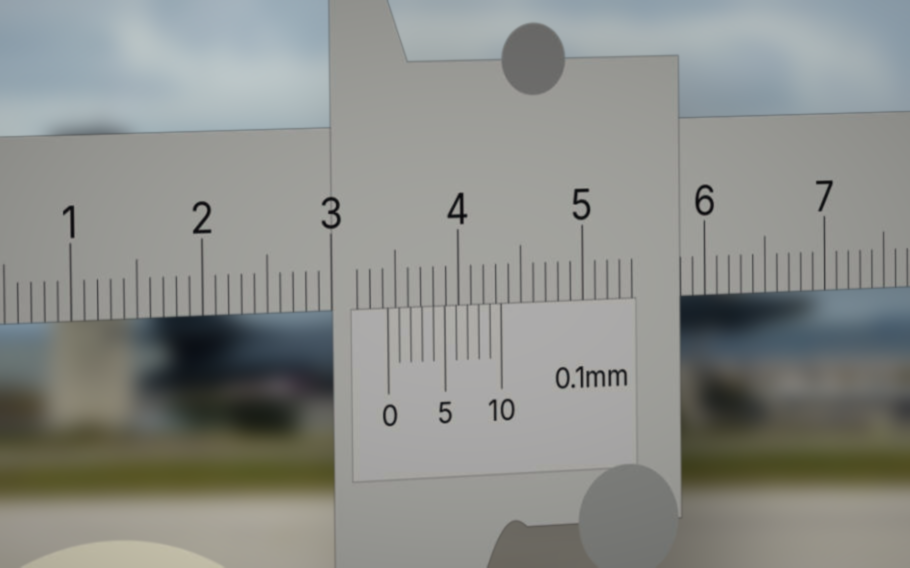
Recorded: 34.4; mm
